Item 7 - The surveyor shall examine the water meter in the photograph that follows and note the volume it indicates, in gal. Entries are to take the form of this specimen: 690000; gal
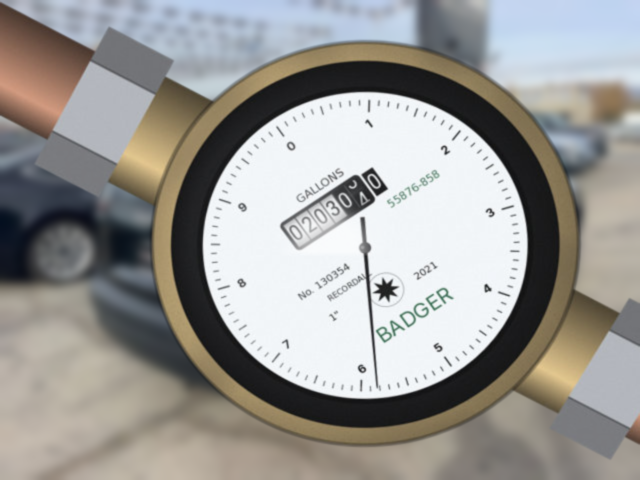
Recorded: 203035.8; gal
